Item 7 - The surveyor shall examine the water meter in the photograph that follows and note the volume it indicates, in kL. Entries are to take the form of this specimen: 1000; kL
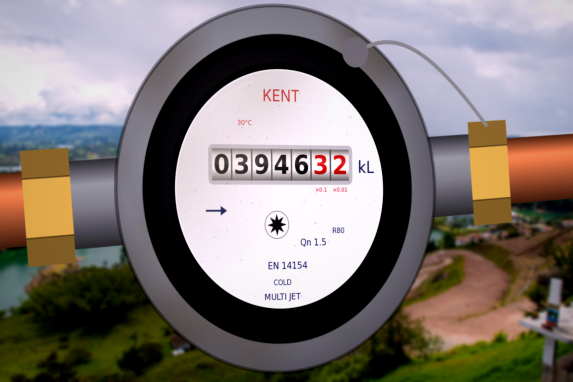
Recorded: 3946.32; kL
